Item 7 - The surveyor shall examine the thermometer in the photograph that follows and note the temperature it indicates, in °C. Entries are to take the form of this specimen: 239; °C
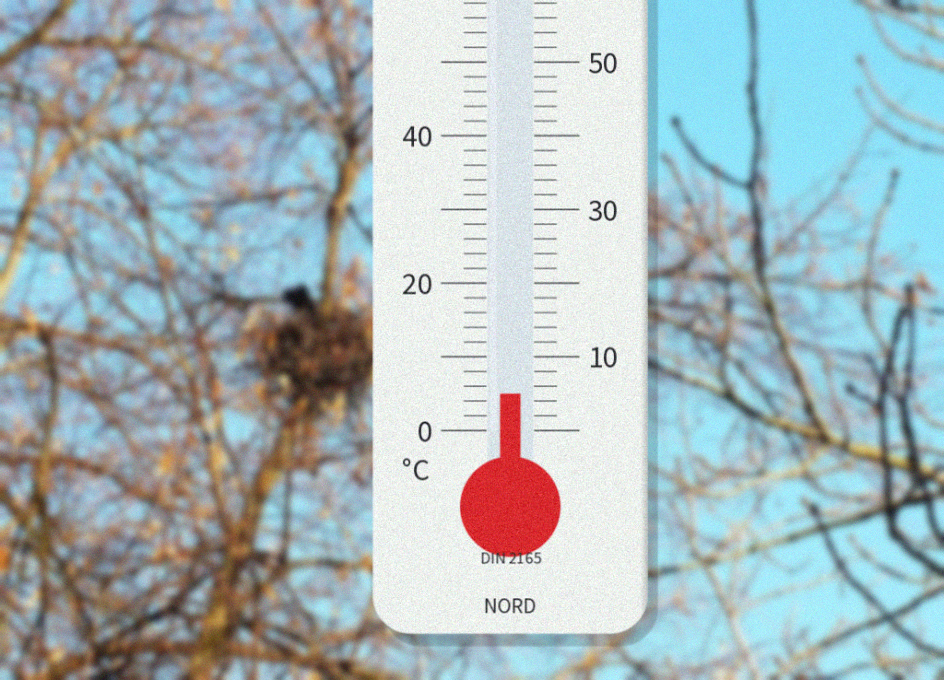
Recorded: 5; °C
